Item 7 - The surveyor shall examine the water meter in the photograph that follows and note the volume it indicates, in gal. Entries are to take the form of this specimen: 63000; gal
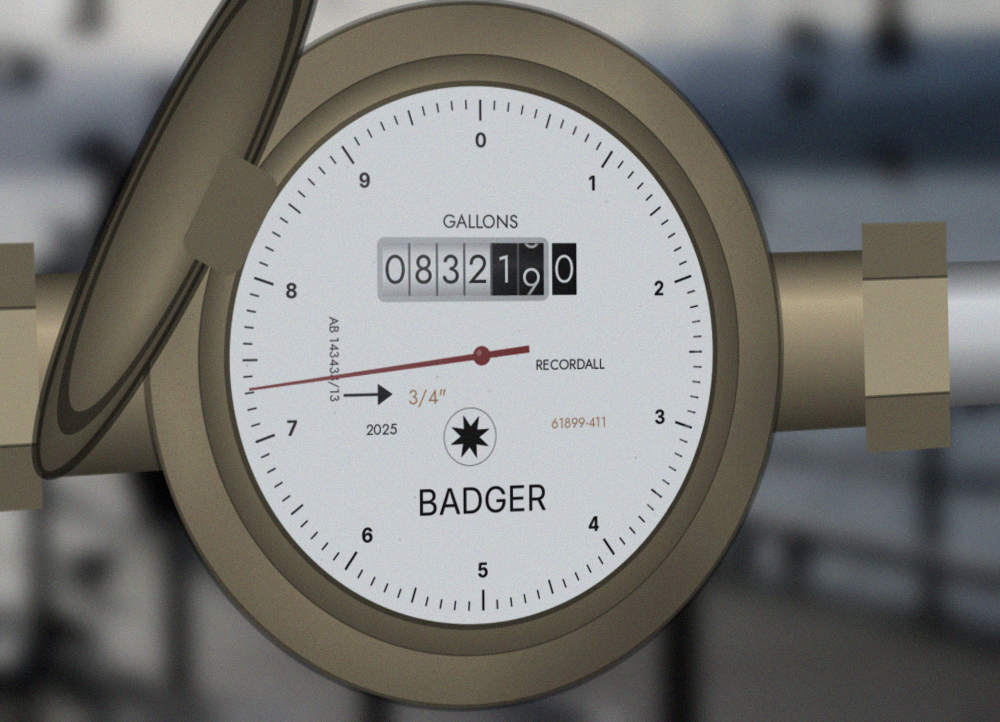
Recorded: 832187.3; gal
